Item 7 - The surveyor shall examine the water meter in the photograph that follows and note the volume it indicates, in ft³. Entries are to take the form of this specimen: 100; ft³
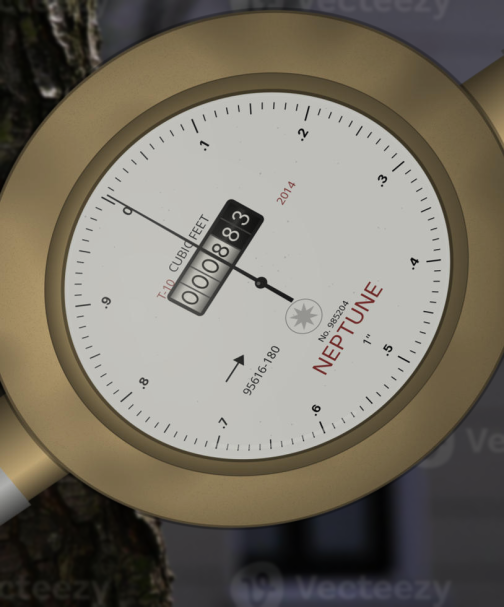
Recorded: 883.00; ft³
